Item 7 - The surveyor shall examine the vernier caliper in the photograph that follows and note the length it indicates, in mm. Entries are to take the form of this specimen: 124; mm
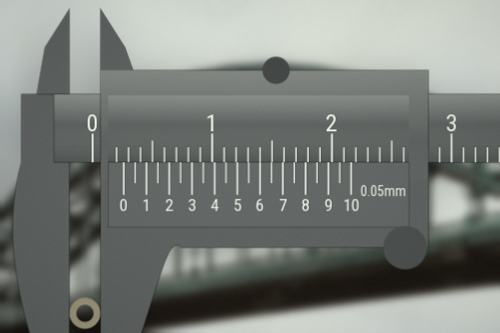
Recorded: 2.6; mm
